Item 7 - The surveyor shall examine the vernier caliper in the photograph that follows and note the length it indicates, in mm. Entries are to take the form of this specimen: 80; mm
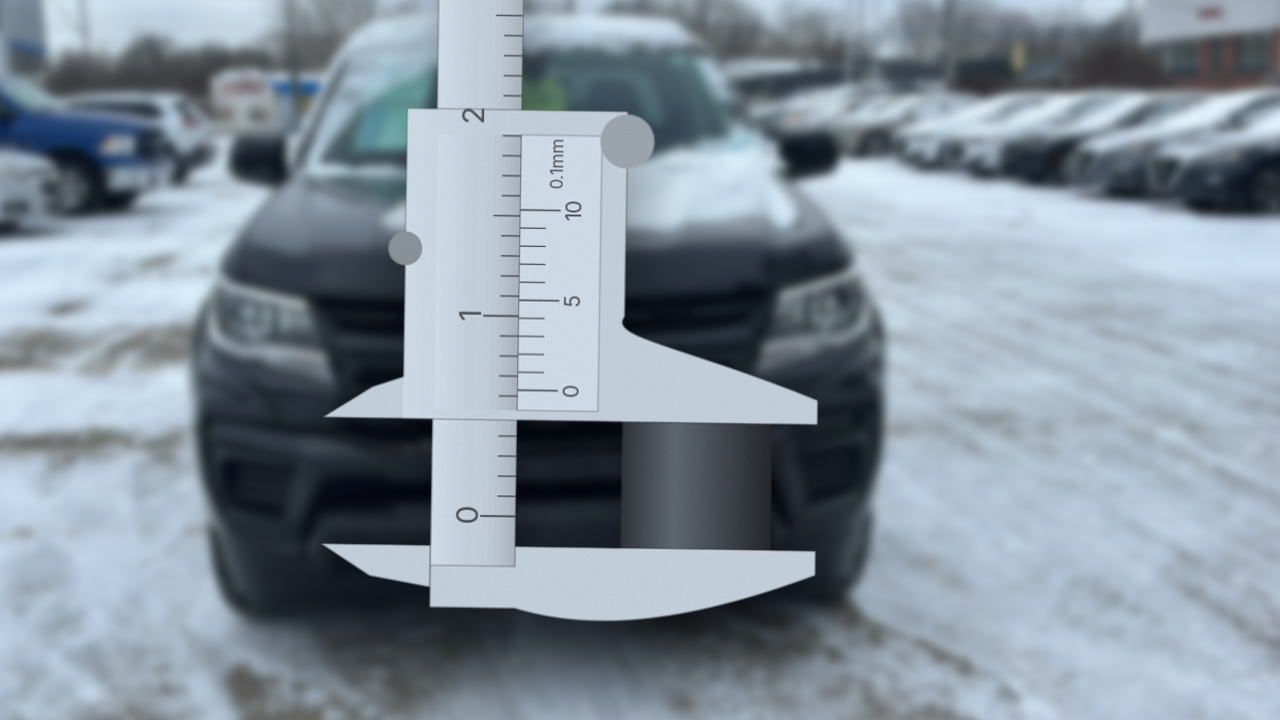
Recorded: 6.3; mm
